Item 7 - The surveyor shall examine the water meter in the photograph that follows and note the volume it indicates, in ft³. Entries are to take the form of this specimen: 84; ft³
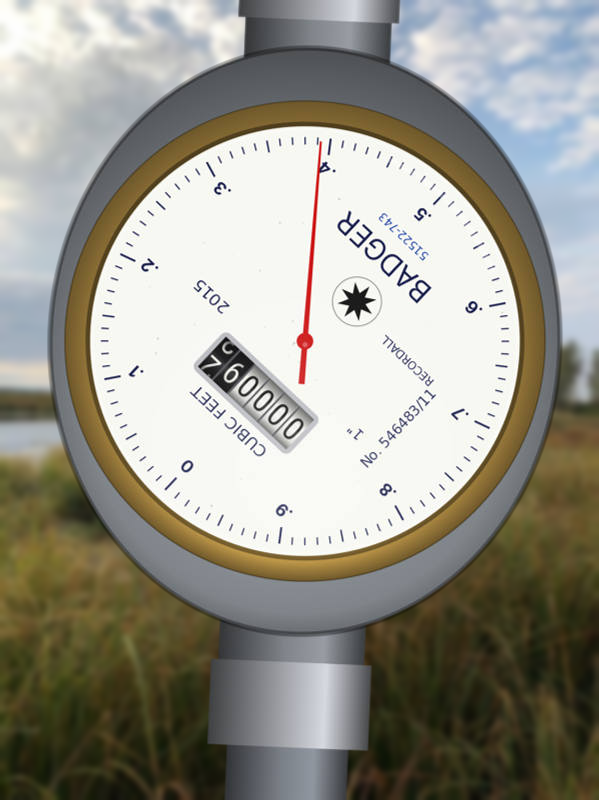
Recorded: 92.39; ft³
